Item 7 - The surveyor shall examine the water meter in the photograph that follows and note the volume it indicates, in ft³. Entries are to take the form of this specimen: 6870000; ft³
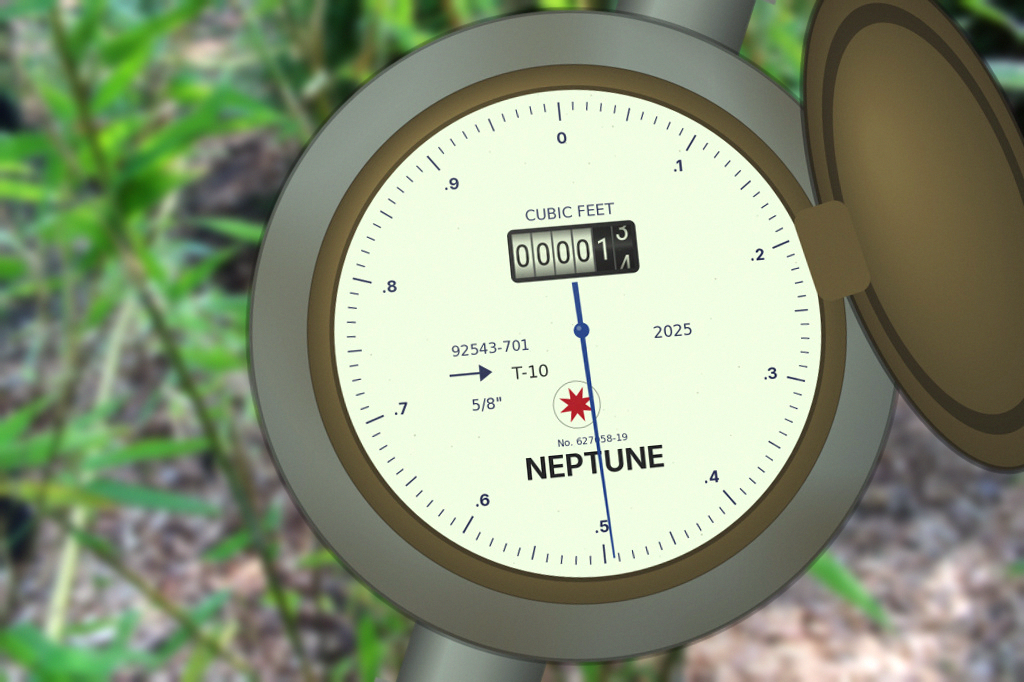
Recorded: 13.49; ft³
